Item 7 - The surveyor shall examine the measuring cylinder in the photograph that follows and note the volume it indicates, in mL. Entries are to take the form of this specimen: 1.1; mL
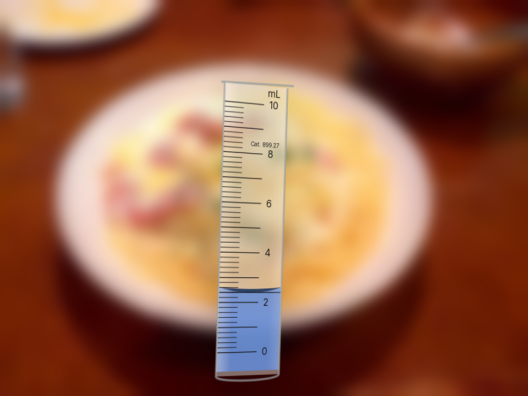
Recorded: 2.4; mL
